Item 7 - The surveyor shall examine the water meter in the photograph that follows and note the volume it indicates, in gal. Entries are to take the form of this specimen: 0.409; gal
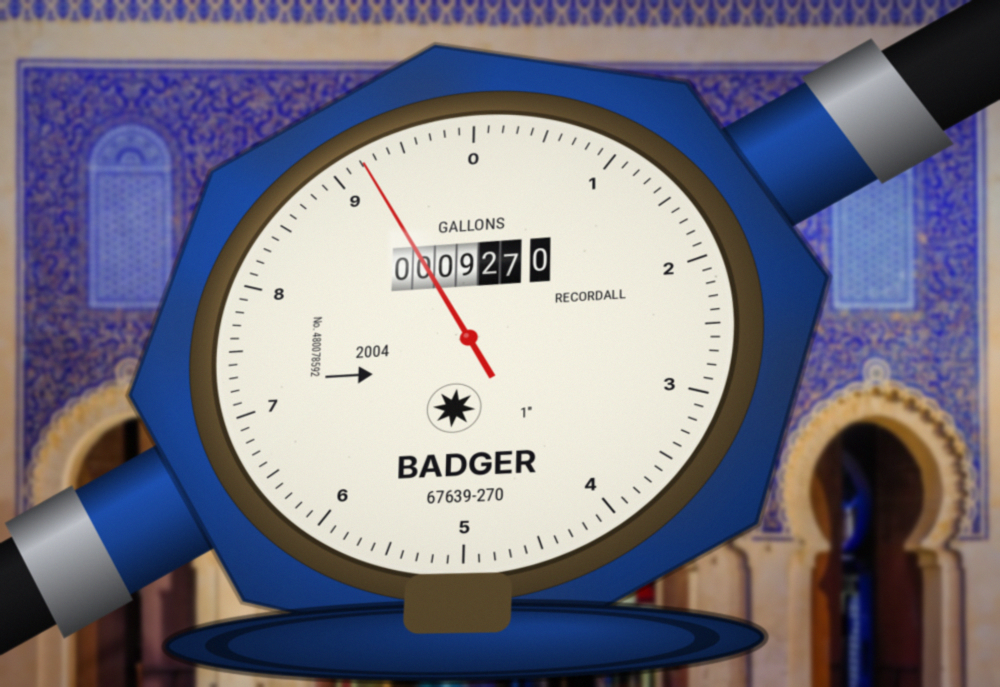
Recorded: 9269.2; gal
